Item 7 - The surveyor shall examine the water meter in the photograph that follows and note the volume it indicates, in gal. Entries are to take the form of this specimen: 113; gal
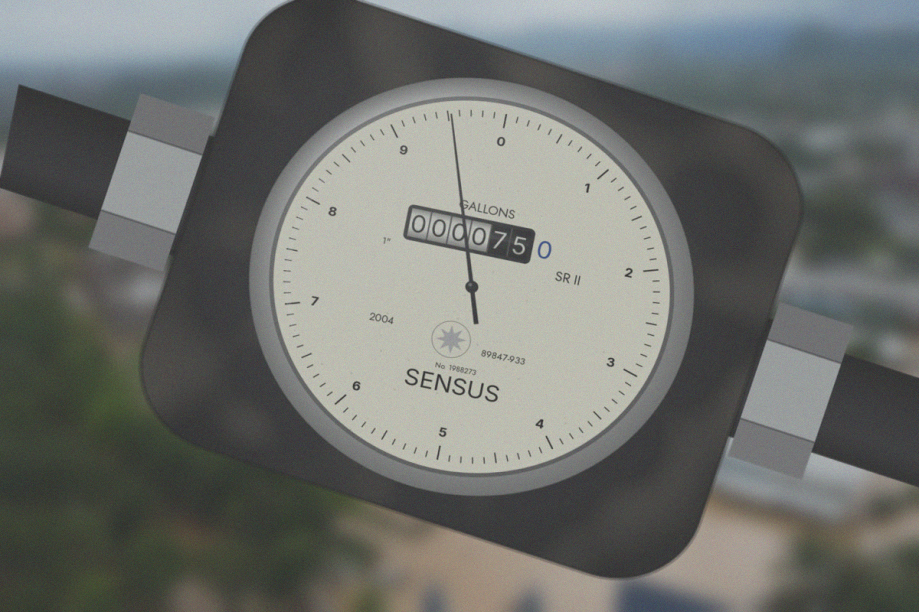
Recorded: 749.5; gal
